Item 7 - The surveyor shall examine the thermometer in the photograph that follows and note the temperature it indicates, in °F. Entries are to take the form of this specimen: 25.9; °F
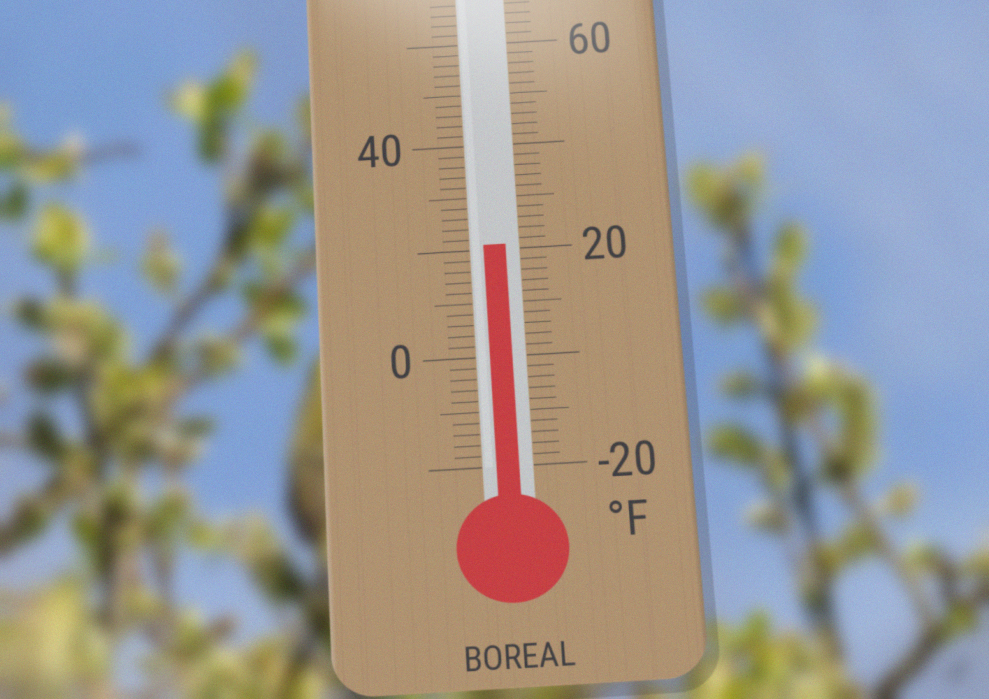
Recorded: 21; °F
